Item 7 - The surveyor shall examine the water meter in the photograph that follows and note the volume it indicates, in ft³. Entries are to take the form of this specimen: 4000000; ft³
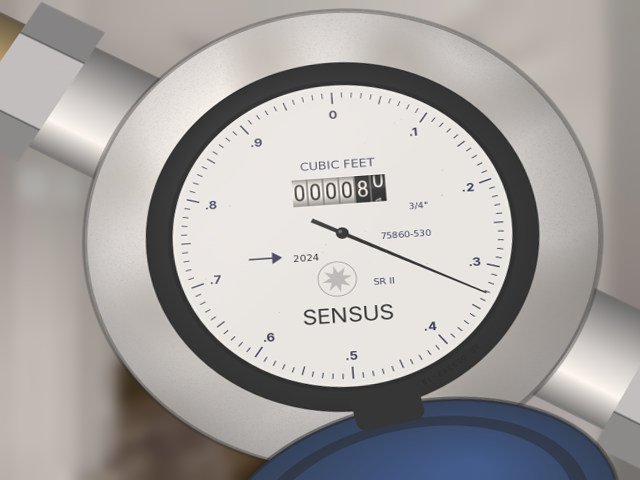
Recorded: 80.33; ft³
